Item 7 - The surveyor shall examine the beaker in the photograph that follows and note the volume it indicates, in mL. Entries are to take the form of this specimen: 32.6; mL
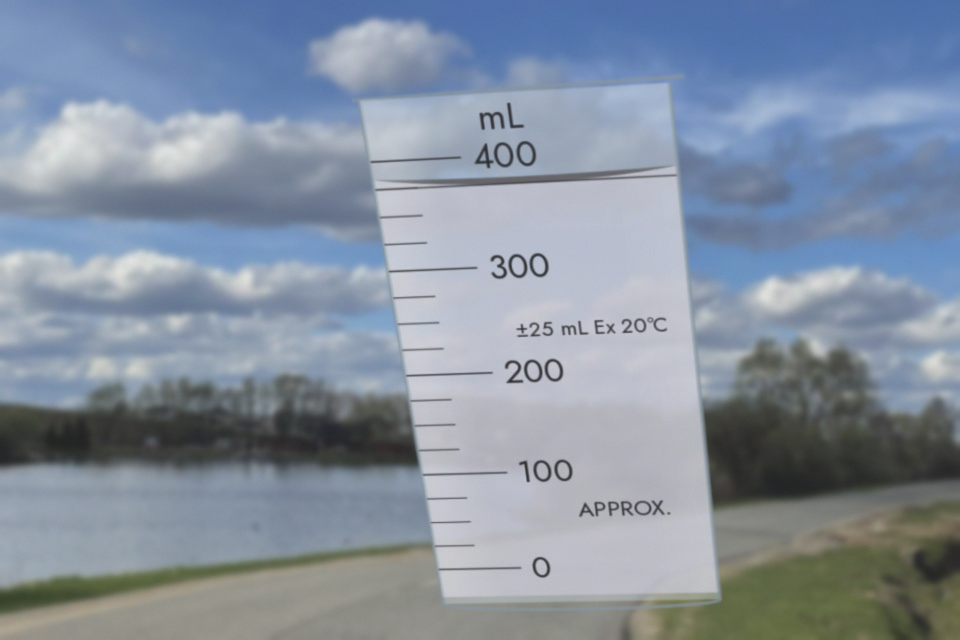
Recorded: 375; mL
